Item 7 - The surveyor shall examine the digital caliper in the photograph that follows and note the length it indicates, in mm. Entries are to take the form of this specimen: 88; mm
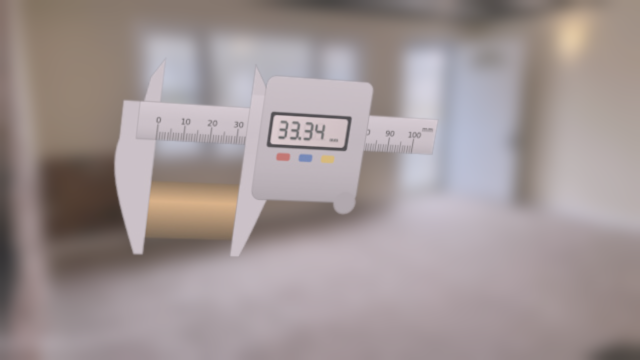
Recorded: 33.34; mm
